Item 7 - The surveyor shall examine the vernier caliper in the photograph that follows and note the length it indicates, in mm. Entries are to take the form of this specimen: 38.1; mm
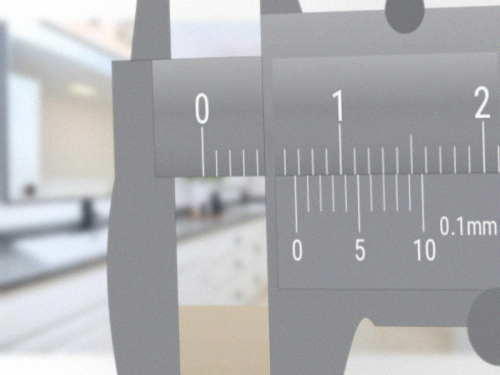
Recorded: 6.7; mm
